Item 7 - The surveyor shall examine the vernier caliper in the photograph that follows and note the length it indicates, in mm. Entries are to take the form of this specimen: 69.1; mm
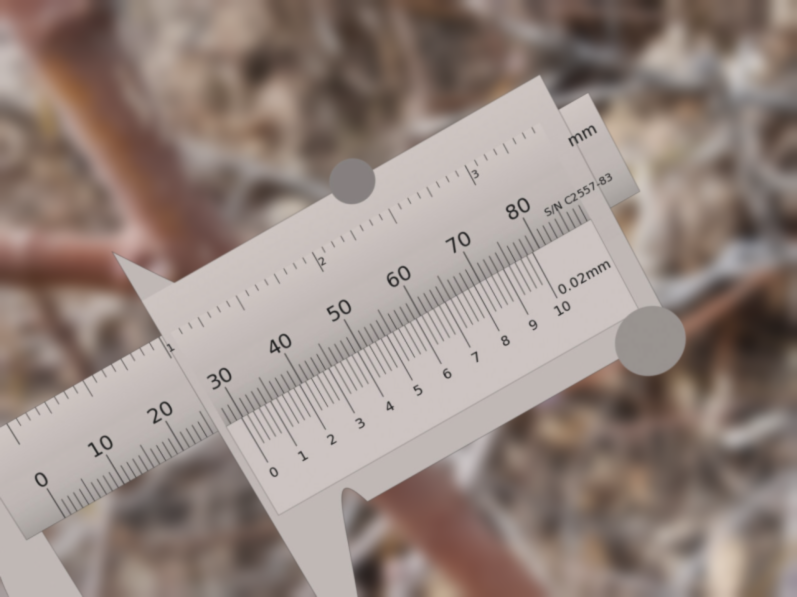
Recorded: 29.8; mm
